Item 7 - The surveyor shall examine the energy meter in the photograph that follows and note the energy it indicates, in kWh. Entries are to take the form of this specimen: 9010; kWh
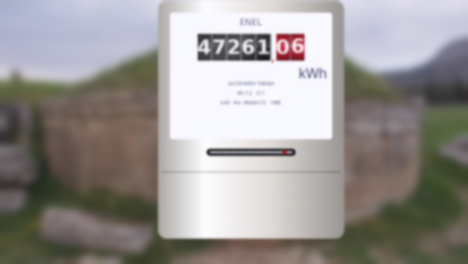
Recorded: 47261.06; kWh
